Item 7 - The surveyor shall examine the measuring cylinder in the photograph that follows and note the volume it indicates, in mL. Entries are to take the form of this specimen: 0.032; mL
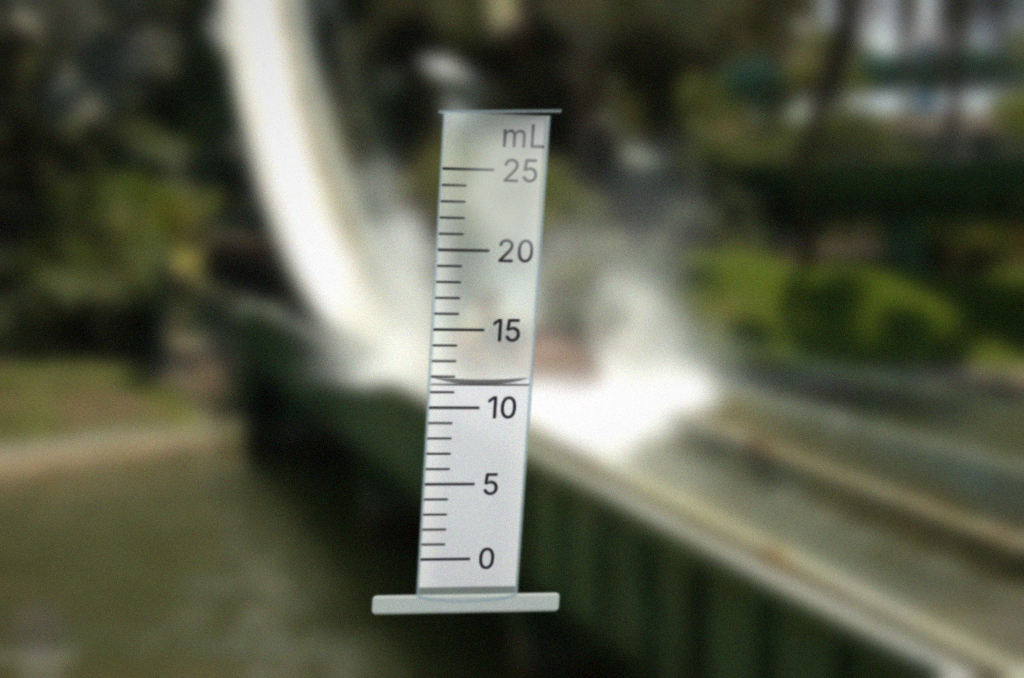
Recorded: 11.5; mL
